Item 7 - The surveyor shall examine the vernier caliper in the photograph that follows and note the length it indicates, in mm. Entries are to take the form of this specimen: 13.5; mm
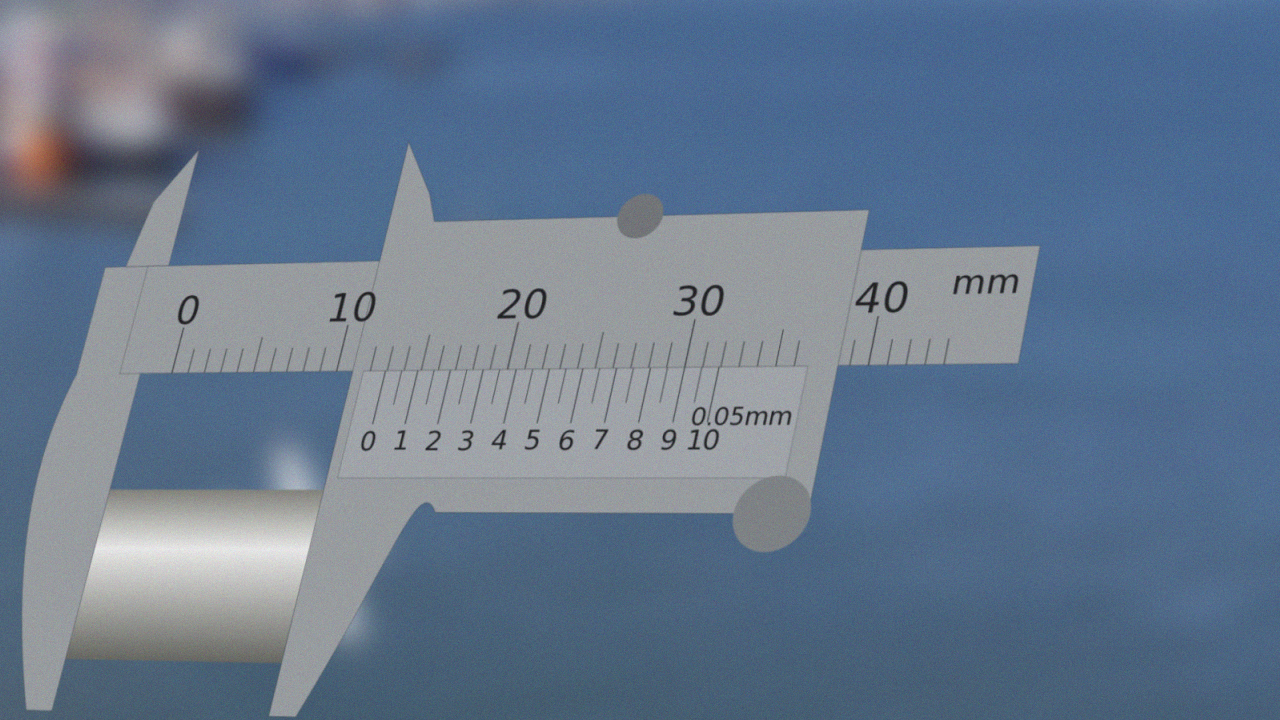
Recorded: 12.9; mm
